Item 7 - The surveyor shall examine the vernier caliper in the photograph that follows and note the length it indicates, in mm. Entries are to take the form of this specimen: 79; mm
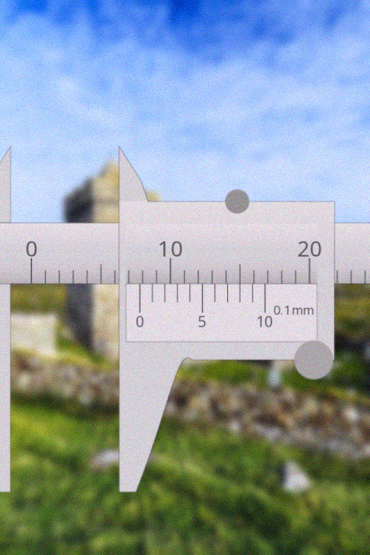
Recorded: 7.8; mm
